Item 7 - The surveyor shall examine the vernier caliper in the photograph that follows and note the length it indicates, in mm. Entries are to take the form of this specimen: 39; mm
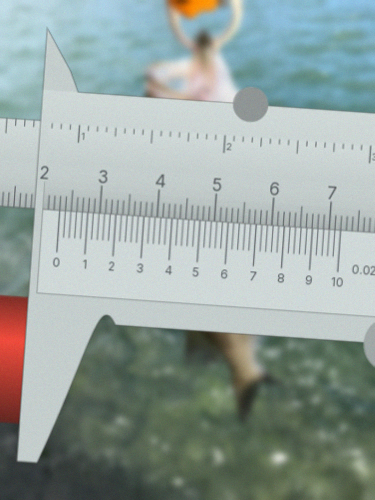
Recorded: 23.0; mm
